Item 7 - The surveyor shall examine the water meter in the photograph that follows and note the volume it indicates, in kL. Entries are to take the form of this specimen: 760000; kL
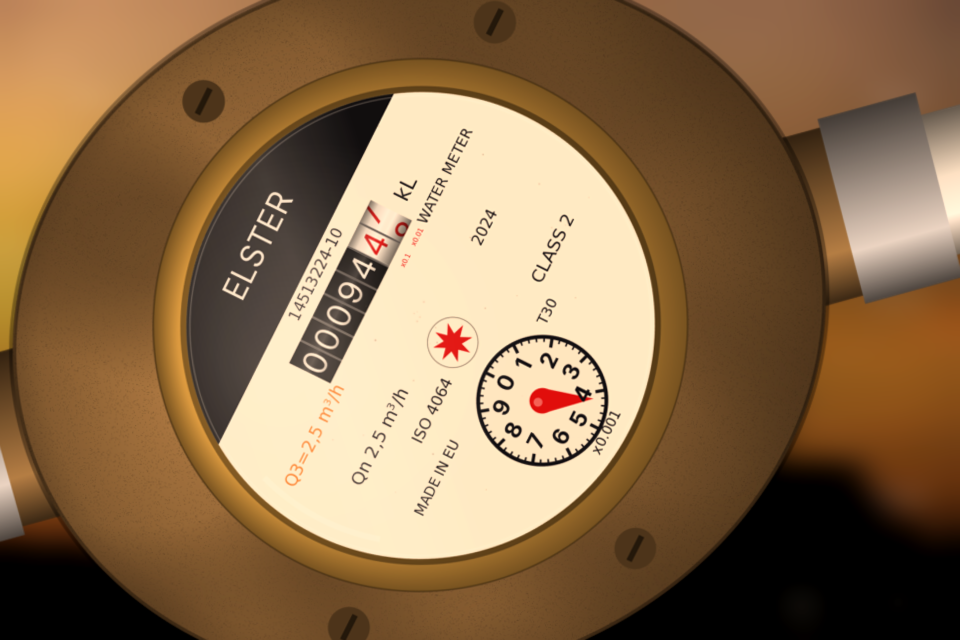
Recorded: 94.474; kL
